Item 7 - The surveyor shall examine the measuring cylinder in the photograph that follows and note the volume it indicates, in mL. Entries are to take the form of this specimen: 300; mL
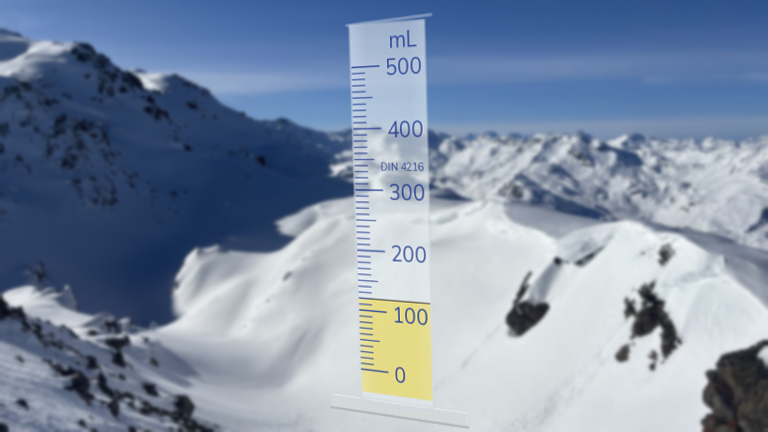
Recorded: 120; mL
